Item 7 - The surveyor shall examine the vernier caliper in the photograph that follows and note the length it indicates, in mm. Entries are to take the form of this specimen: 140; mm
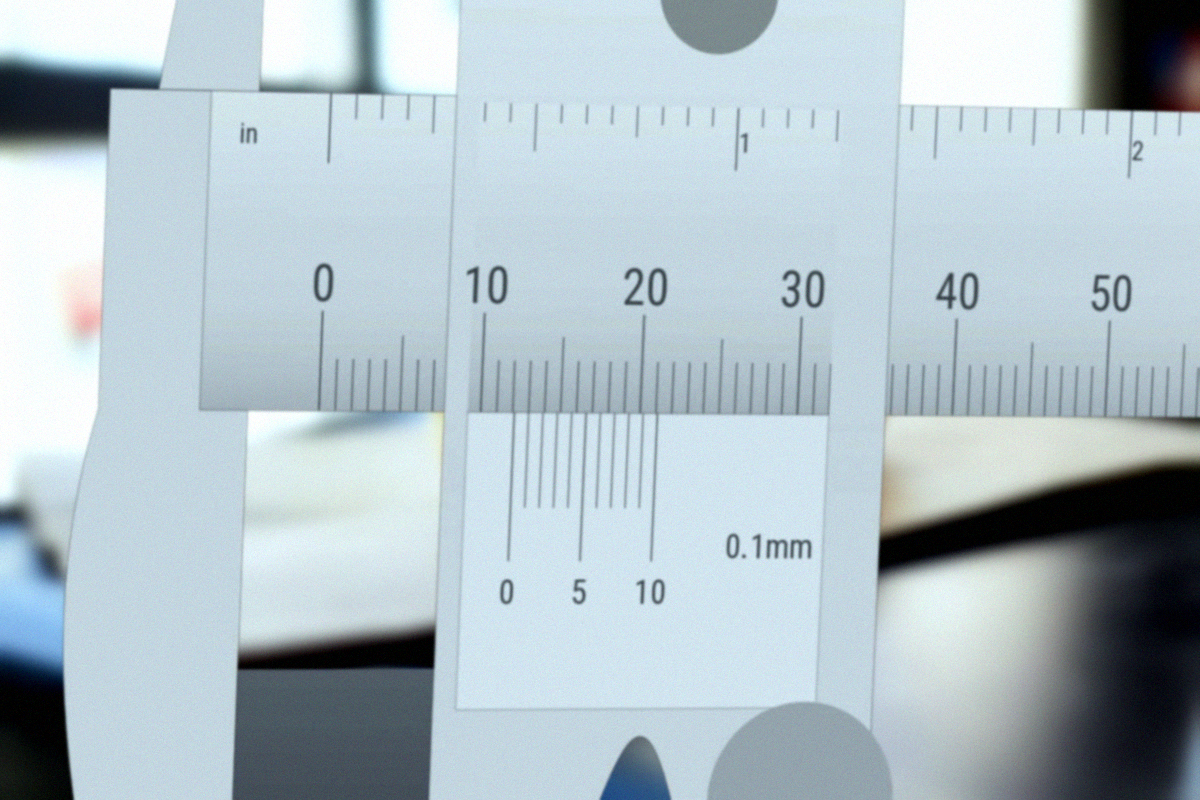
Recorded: 12.1; mm
